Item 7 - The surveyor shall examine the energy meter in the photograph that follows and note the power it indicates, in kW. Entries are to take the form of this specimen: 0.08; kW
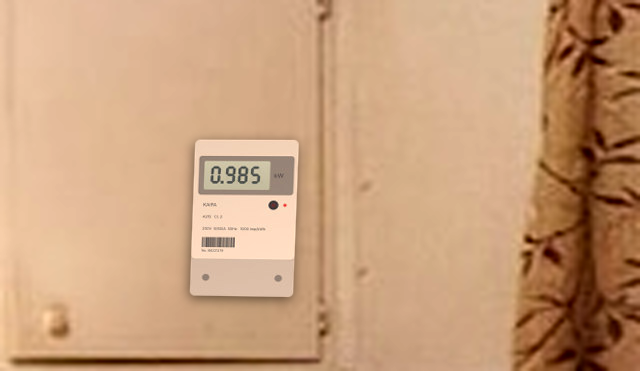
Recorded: 0.985; kW
